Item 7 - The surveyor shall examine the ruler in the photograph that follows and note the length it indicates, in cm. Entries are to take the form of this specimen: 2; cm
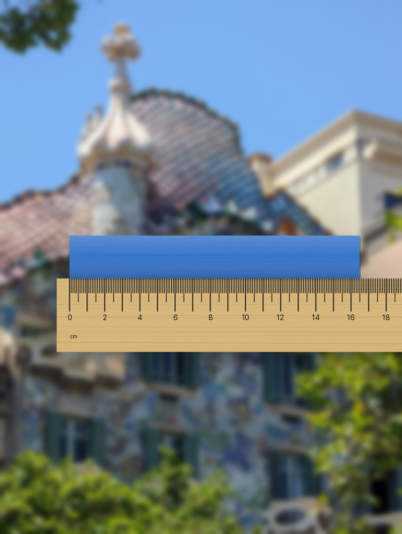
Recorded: 16.5; cm
